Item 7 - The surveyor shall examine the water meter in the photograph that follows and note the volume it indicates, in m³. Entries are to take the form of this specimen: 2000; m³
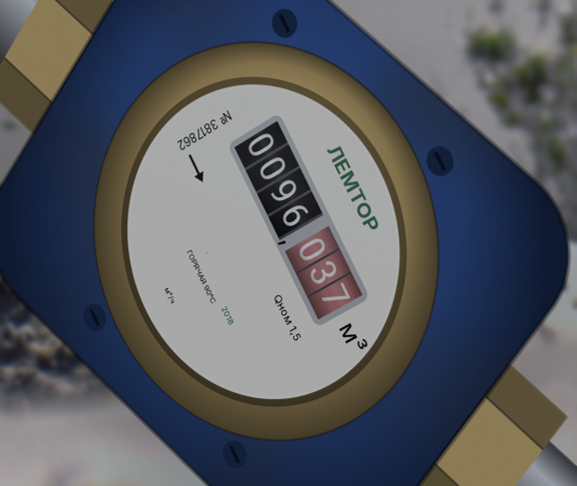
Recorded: 96.037; m³
